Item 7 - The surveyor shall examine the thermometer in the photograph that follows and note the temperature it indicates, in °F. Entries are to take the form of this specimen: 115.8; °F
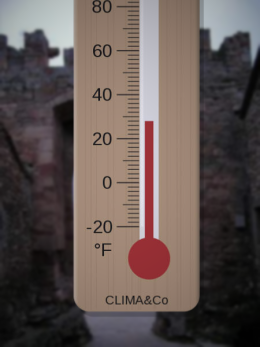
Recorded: 28; °F
